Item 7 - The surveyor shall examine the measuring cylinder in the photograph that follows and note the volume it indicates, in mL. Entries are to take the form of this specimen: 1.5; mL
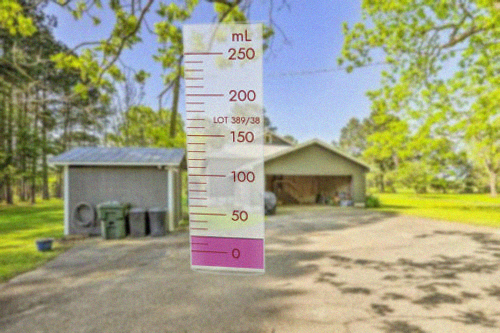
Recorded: 20; mL
